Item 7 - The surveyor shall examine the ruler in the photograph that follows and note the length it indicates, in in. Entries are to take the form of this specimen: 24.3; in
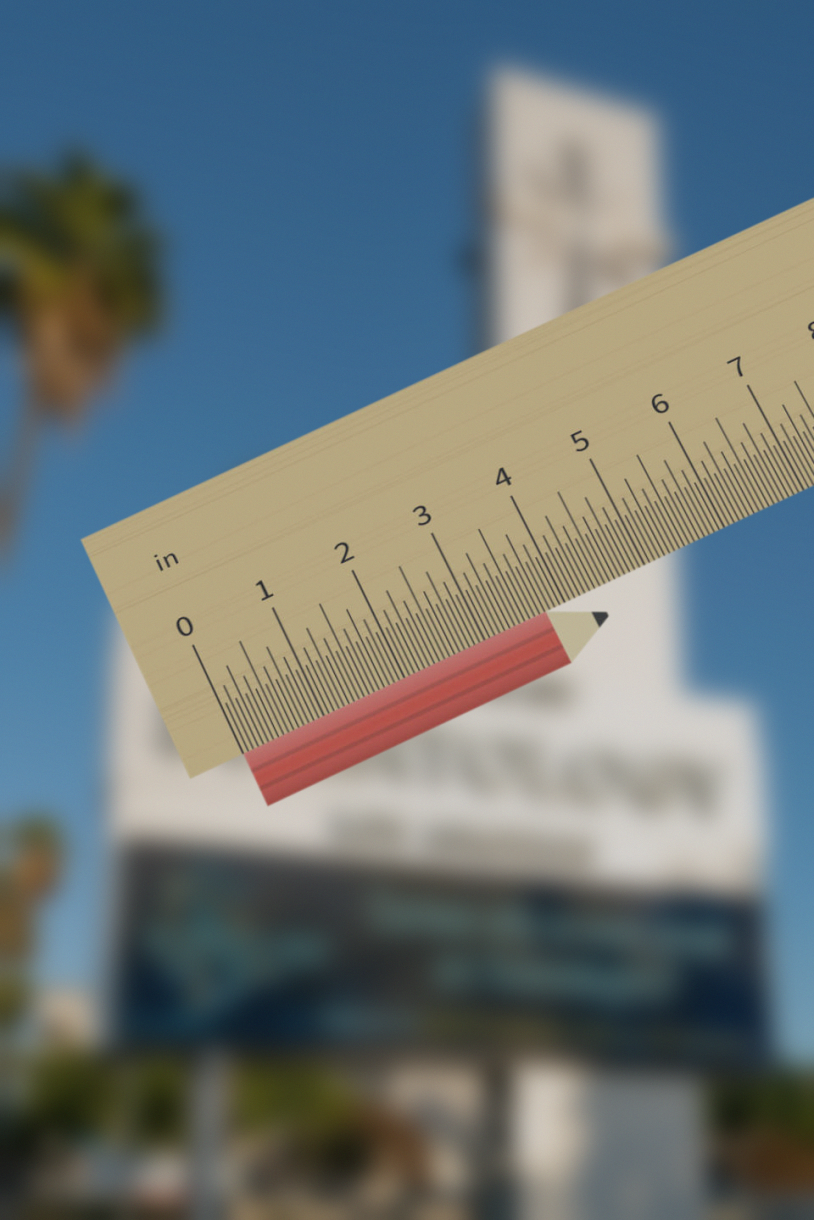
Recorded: 4.375; in
